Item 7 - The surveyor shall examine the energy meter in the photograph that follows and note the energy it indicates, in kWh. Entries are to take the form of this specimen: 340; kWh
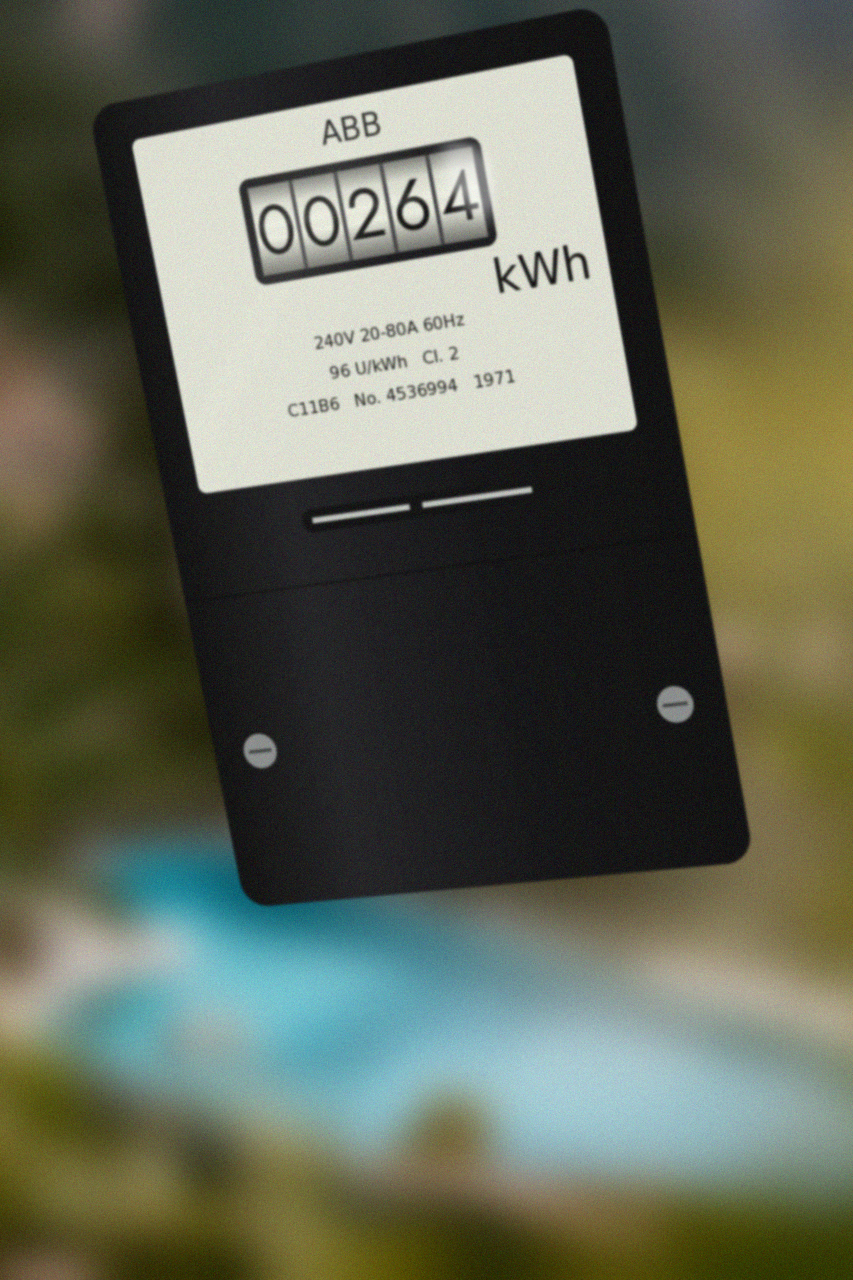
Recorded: 264; kWh
